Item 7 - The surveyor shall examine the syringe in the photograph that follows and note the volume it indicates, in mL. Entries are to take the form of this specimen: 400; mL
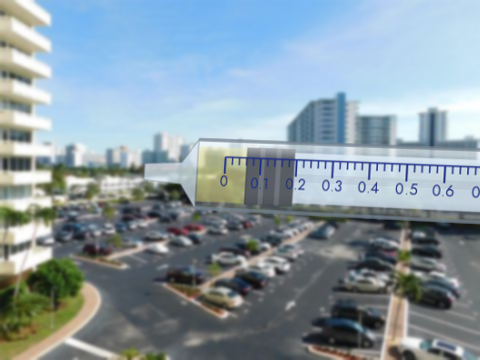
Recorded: 0.06; mL
